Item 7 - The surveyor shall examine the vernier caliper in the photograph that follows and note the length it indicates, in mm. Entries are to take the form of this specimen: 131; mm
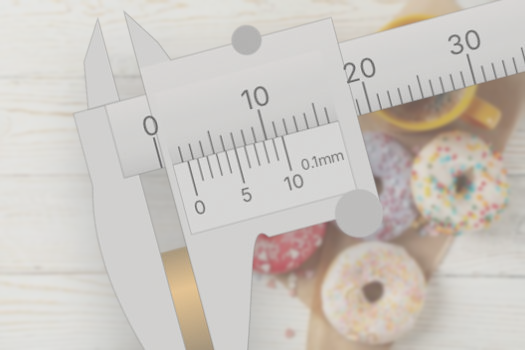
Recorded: 2.5; mm
